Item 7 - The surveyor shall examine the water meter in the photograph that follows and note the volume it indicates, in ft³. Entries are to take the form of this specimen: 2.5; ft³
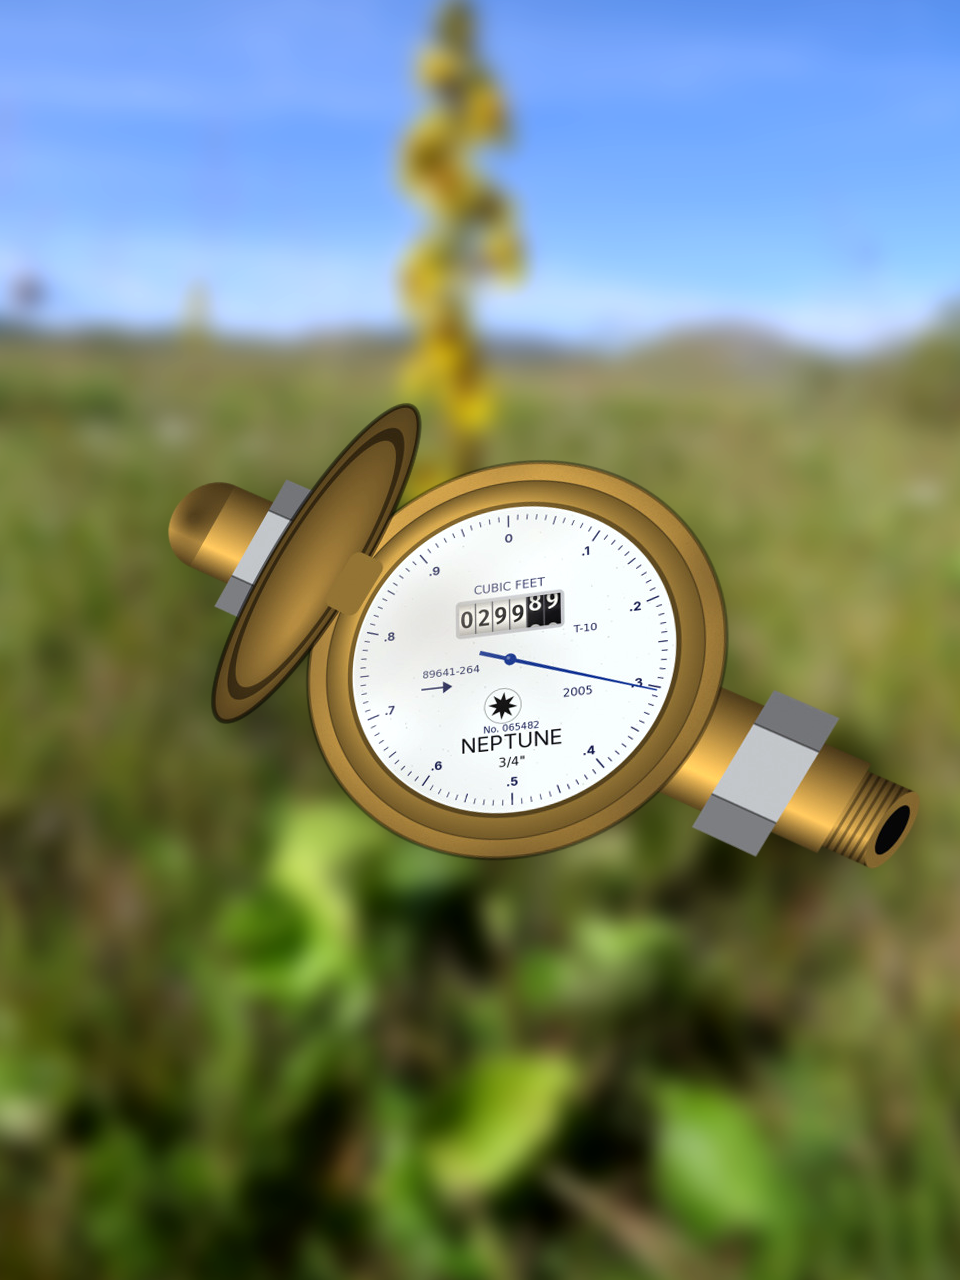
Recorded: 29989.30; ft³
